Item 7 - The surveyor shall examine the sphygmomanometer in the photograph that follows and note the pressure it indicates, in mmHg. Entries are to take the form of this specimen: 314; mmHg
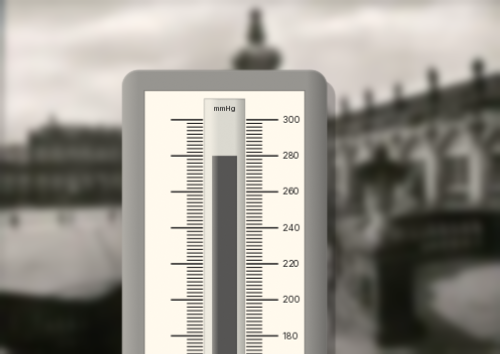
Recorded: 280; mmHg
